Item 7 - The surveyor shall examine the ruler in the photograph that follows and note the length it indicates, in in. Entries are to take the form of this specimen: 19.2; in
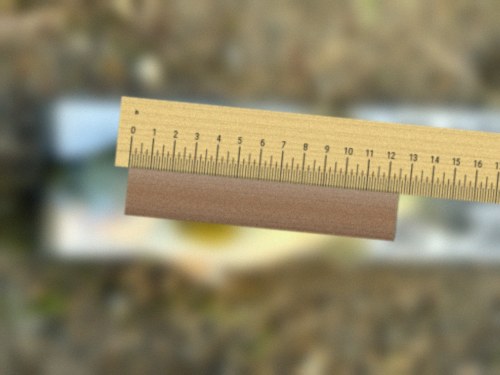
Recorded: 12.5; in
